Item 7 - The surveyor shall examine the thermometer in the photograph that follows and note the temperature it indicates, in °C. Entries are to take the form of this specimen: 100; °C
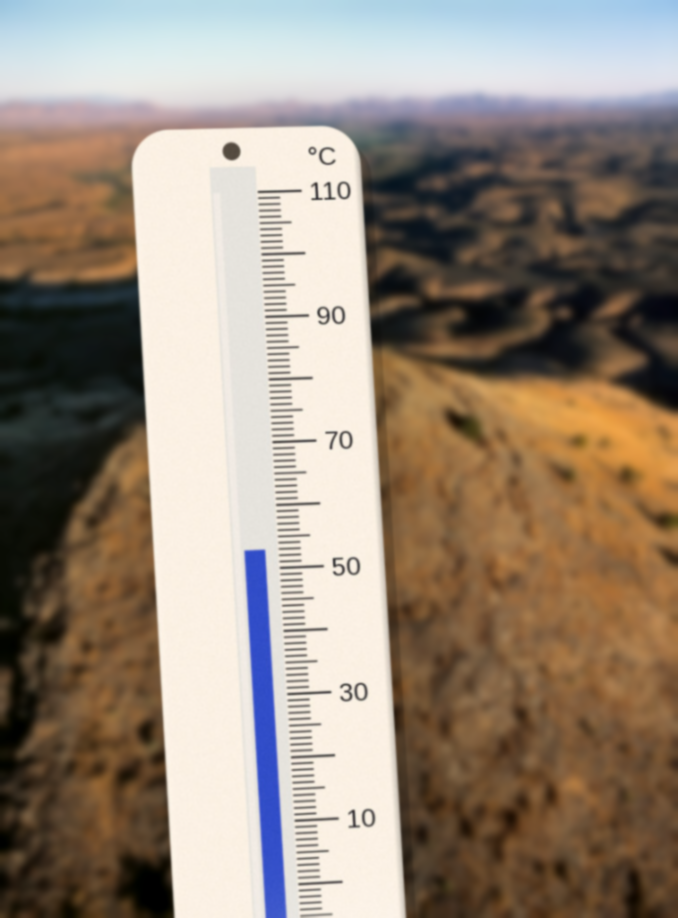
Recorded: 53; °C
